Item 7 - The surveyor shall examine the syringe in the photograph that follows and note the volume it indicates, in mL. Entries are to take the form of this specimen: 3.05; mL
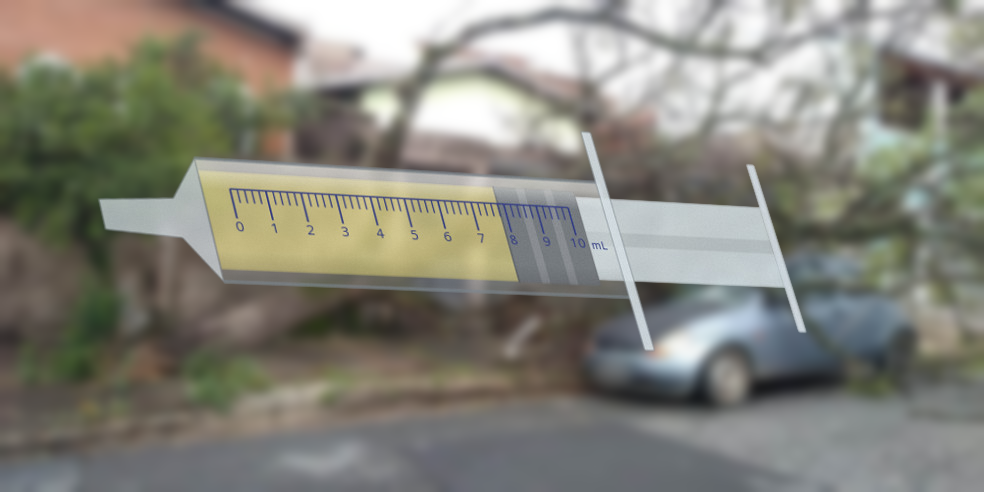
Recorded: 7.8; mL
